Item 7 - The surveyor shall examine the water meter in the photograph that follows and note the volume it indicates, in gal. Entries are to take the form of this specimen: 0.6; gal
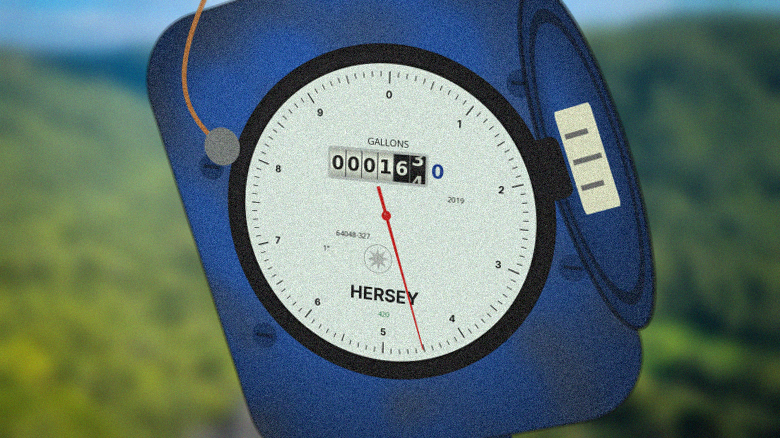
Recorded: 1634.5; gal
